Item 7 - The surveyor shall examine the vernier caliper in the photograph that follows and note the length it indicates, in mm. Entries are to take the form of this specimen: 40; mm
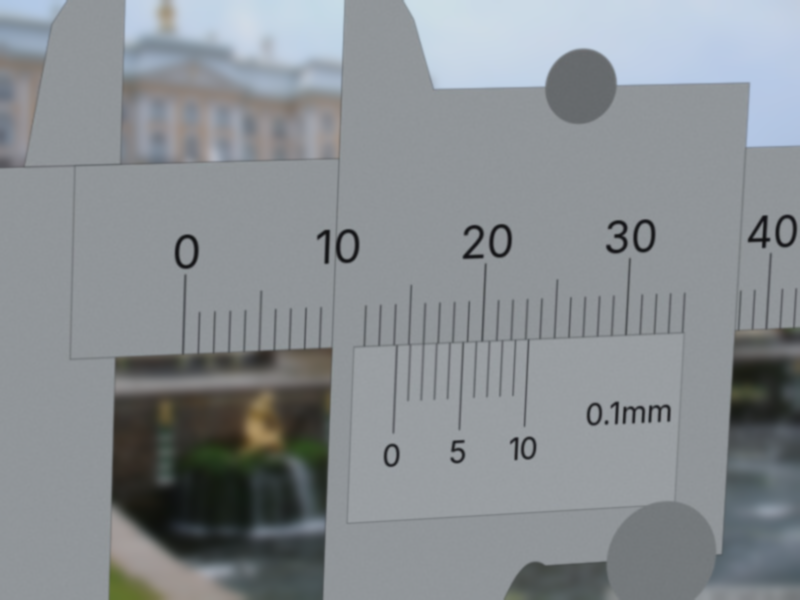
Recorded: 14.2; mm
